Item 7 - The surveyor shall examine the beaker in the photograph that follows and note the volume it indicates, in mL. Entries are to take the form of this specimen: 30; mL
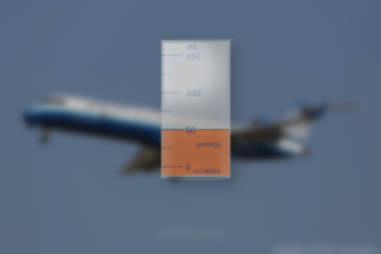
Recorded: 50; mL
